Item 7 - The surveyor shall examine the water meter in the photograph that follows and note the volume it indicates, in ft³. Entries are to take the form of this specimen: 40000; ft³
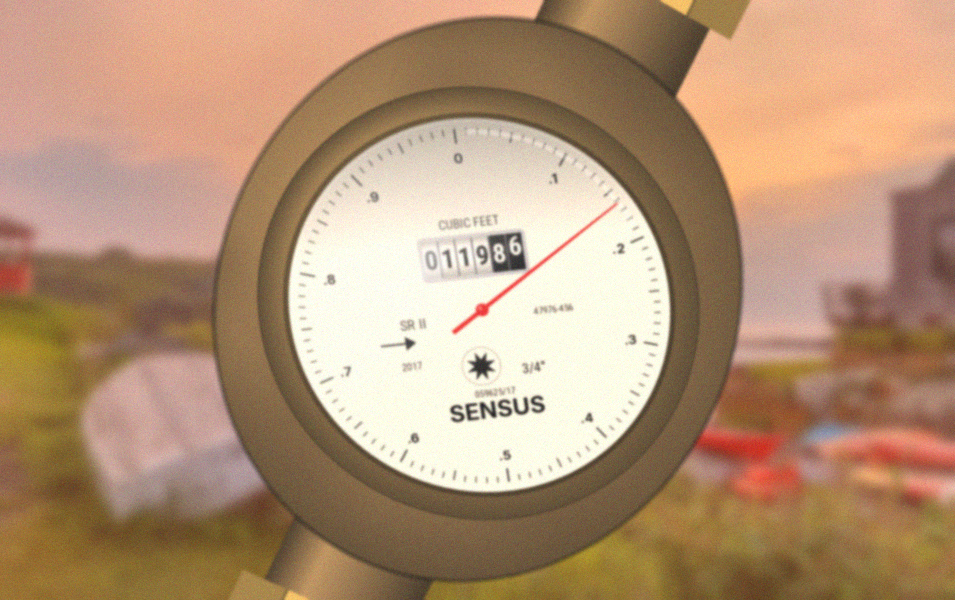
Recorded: 11986.16; ft³
